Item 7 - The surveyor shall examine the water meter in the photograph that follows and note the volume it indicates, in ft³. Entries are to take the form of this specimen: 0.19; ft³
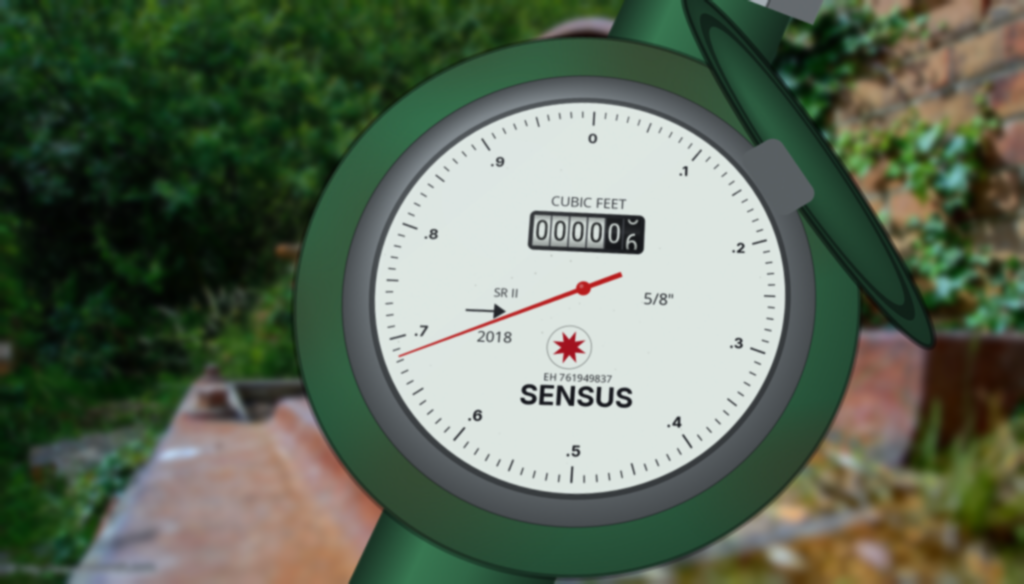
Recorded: 5.68; ft³
